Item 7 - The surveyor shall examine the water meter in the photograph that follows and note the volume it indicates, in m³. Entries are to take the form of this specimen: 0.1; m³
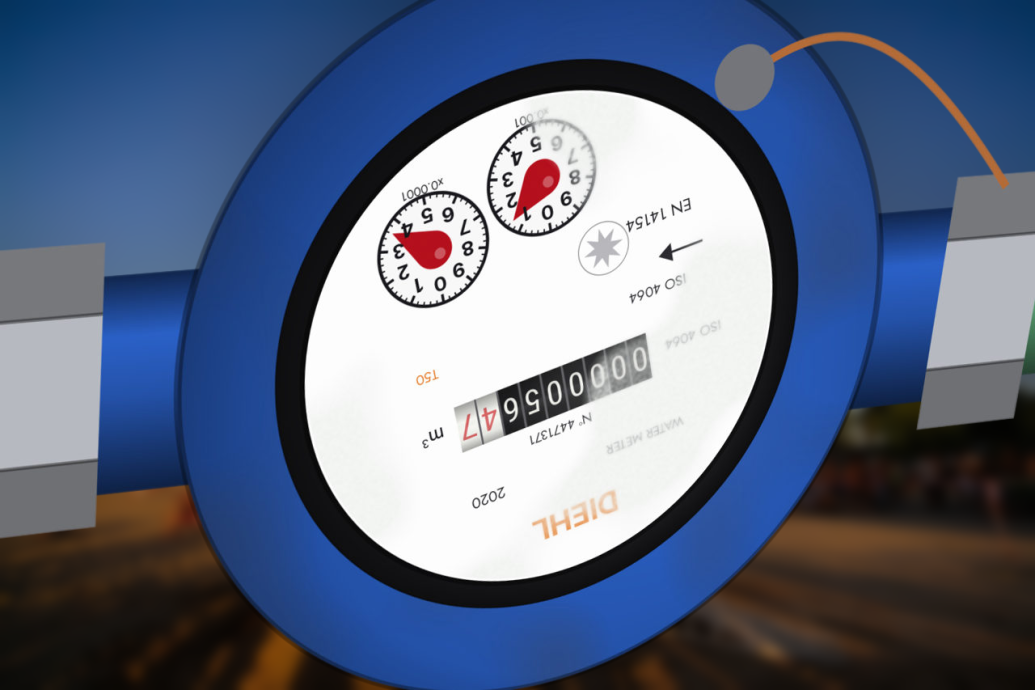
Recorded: 56.4713; m³
